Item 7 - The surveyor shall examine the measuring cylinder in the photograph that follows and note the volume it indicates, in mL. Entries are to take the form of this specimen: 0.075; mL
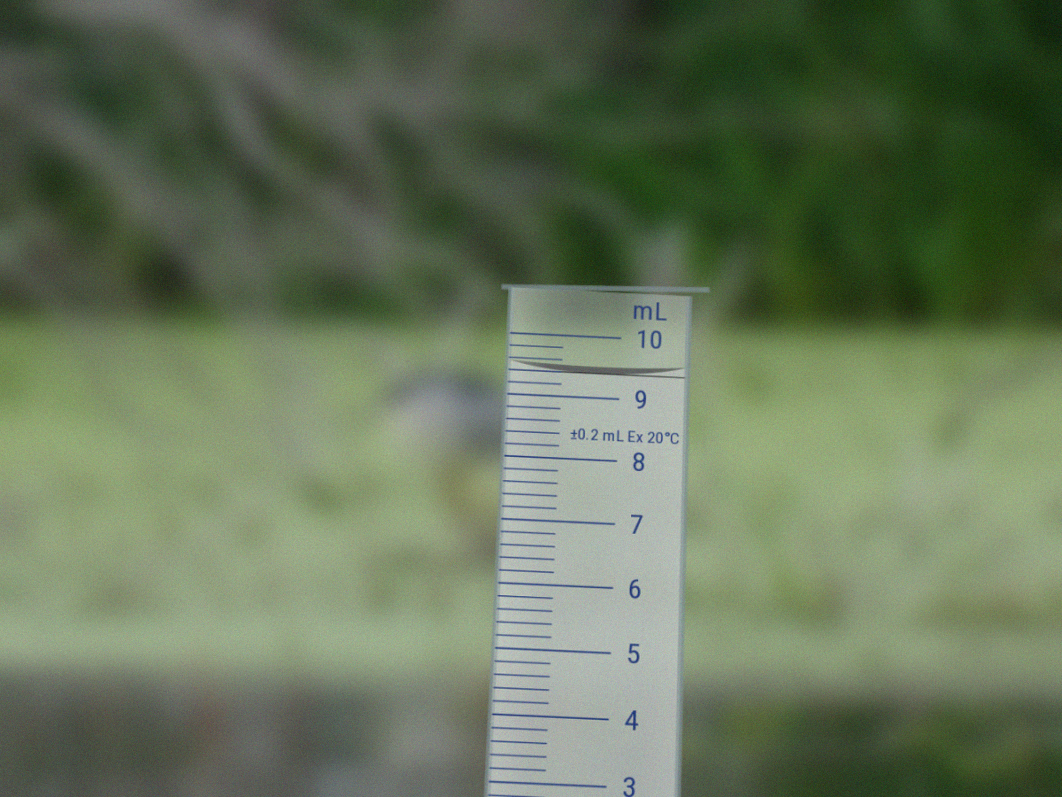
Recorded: 9.4; mL
